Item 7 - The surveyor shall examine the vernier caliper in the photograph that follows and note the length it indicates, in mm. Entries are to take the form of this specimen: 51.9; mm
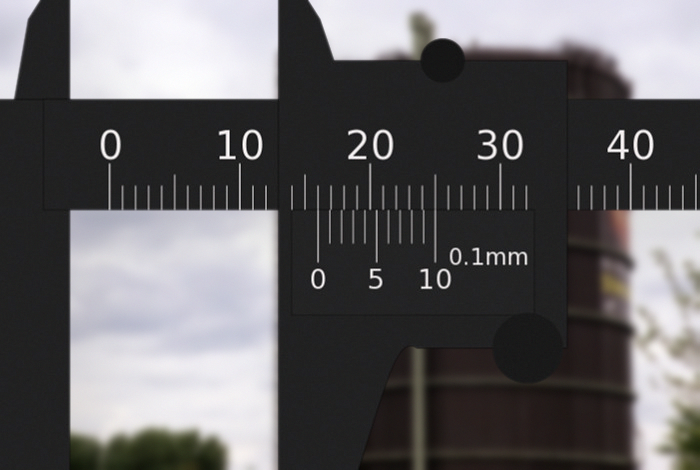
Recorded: 16.0; mm
